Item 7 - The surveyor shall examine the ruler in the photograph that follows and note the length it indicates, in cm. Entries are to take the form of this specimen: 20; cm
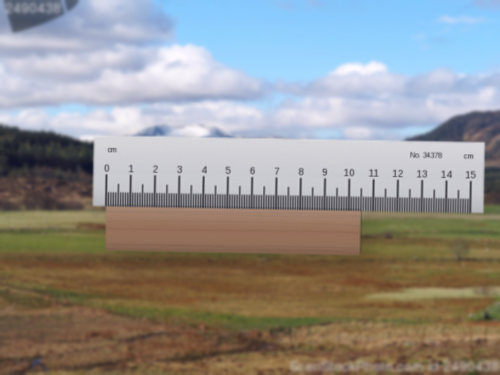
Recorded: 10.5; cm
